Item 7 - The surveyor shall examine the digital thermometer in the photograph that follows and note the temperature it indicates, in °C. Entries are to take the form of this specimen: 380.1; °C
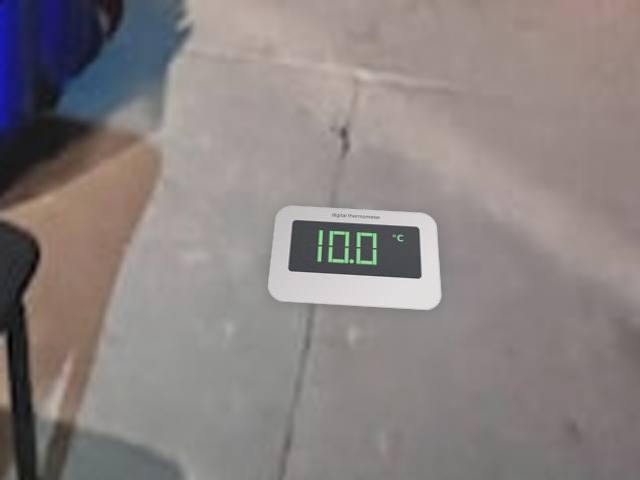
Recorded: 10.0; °C
